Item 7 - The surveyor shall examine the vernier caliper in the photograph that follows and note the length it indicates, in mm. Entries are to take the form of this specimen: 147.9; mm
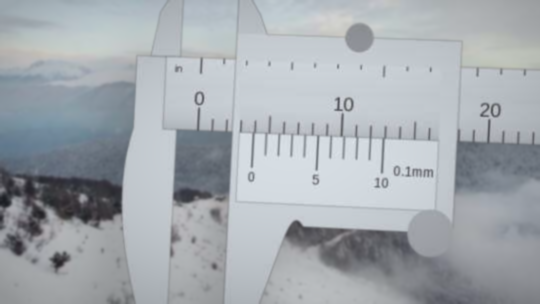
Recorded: 3.9; mm
